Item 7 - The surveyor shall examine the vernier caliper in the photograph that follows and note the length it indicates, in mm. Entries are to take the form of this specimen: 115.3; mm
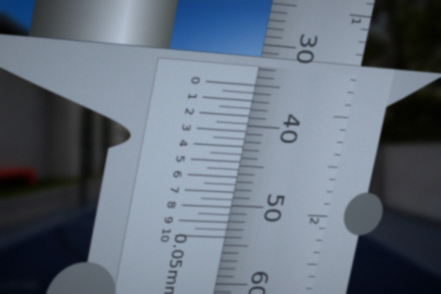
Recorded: 35.0; mm
